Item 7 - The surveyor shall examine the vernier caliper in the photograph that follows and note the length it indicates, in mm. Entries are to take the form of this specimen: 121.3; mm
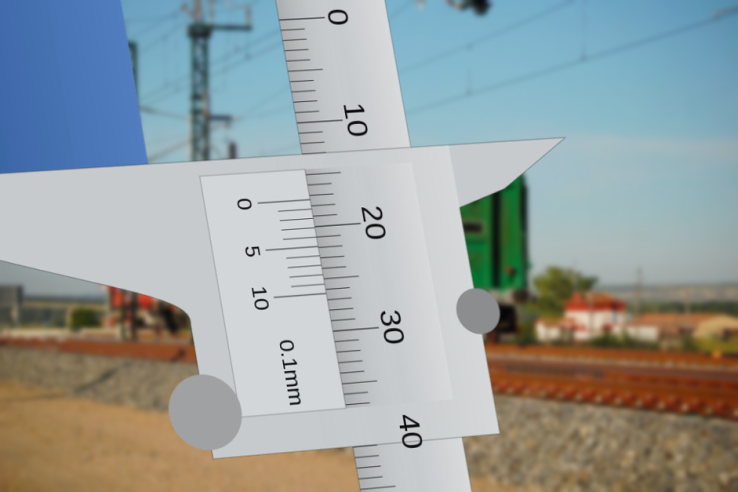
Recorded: 17.4; mm
